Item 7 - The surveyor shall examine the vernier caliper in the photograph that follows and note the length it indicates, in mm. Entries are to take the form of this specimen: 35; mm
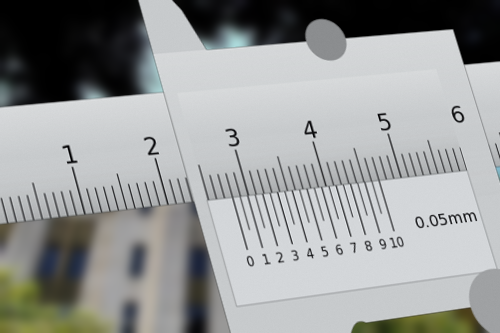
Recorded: 28.0; mm
